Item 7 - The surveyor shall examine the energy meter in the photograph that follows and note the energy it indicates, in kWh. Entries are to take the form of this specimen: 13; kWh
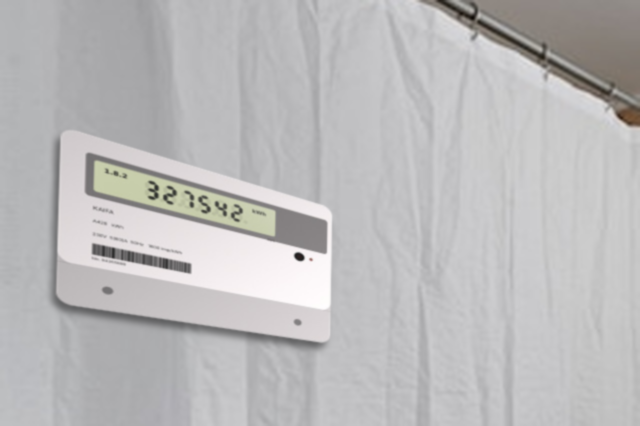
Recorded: 327542; kWh
